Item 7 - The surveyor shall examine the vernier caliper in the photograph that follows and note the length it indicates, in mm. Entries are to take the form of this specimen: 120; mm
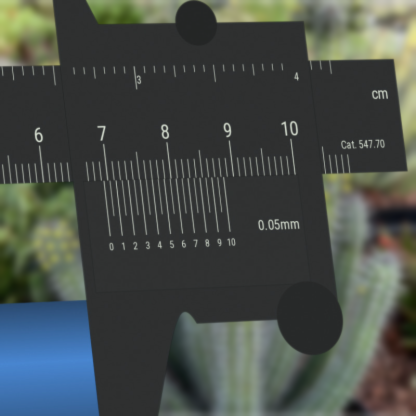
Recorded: 69.4; mm
